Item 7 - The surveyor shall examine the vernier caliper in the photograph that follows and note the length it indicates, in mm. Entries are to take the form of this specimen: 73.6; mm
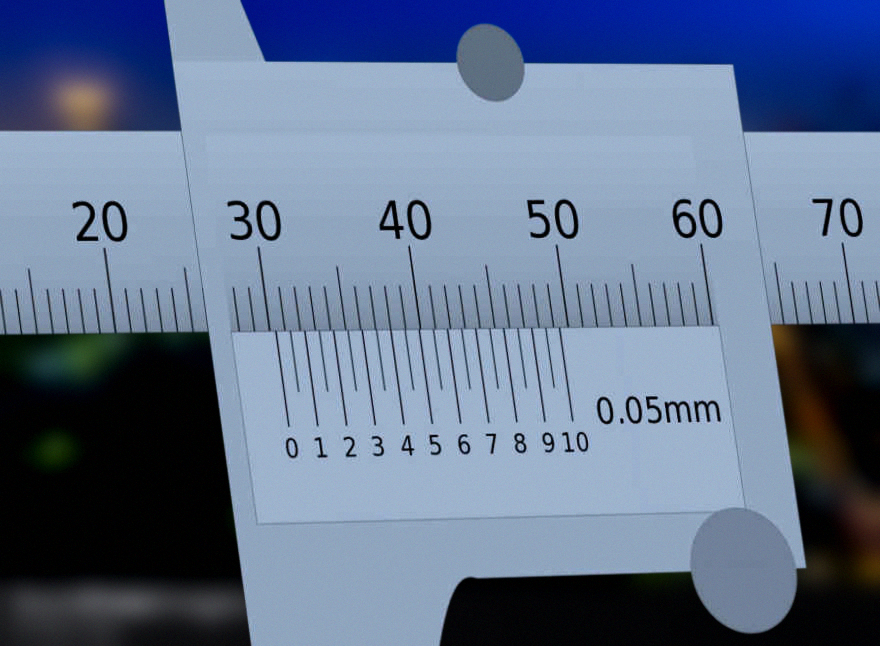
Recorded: 30.4; mm
